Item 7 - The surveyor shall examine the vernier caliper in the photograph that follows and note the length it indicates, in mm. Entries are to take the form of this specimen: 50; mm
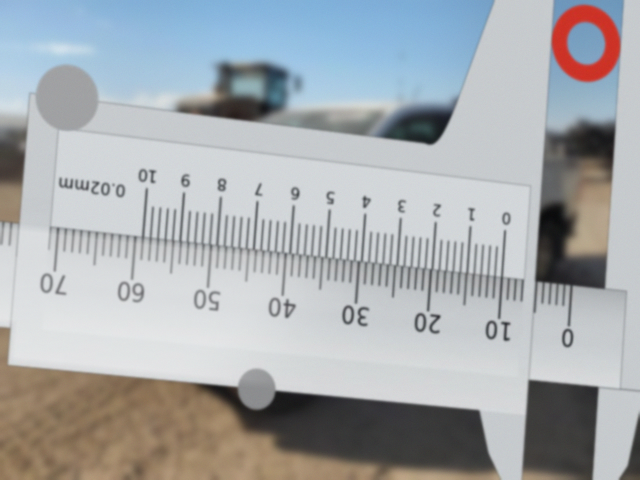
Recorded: 10.0; mm
